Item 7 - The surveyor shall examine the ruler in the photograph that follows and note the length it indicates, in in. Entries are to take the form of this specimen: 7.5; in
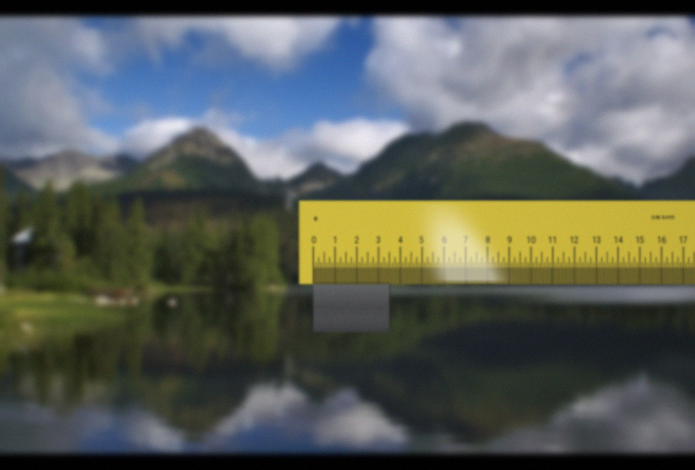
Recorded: 3.5; in
